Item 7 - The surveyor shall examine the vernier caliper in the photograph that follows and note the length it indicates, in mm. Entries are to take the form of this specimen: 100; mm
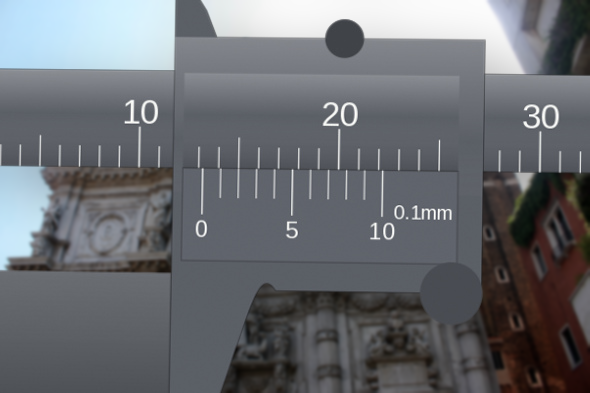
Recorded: 13.2; mm
